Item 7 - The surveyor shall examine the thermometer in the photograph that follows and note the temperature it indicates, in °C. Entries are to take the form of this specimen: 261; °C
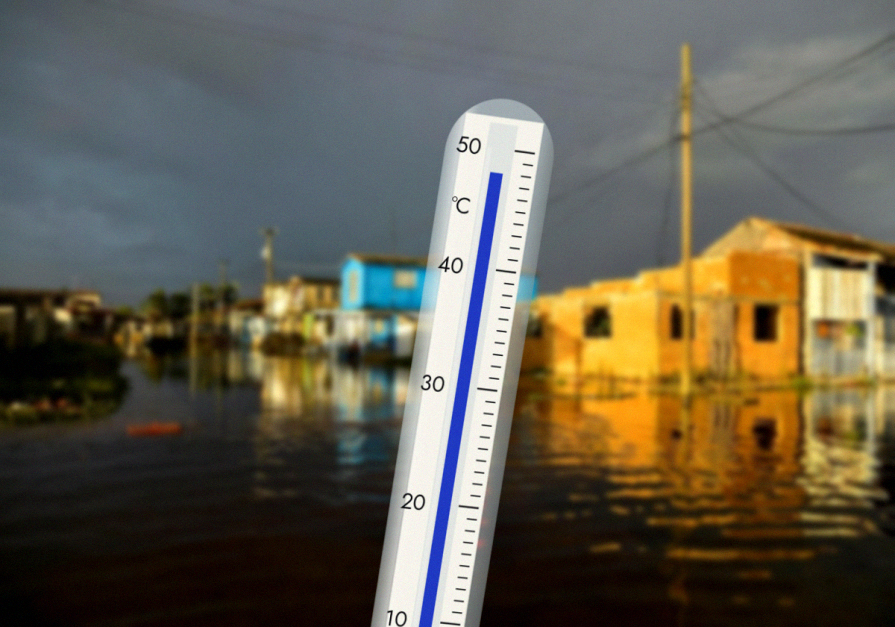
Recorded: 48; °C
